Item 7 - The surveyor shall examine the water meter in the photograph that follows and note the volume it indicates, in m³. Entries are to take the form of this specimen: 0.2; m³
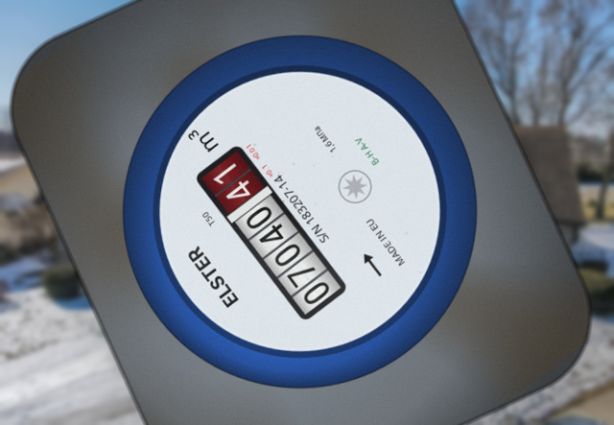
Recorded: 7040.41; m³
